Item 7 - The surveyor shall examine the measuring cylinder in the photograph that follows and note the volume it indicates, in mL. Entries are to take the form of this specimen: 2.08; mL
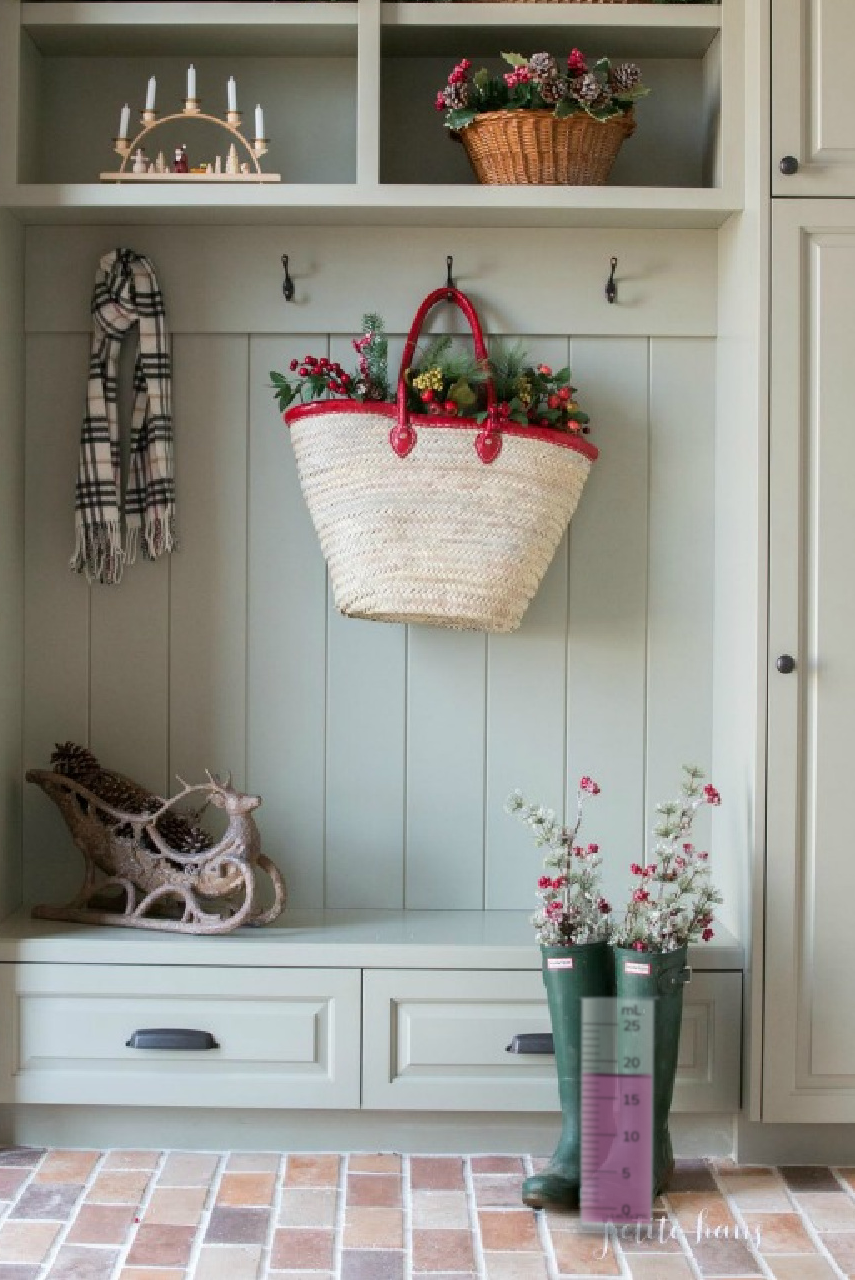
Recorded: 18; mL
